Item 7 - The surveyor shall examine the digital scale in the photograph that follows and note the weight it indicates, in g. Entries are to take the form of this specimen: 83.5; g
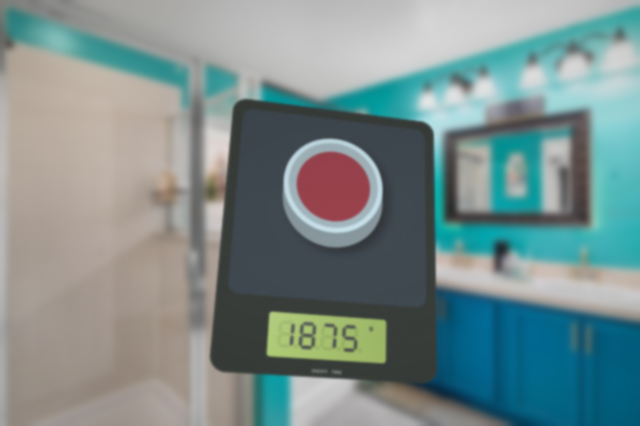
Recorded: 1875; g
